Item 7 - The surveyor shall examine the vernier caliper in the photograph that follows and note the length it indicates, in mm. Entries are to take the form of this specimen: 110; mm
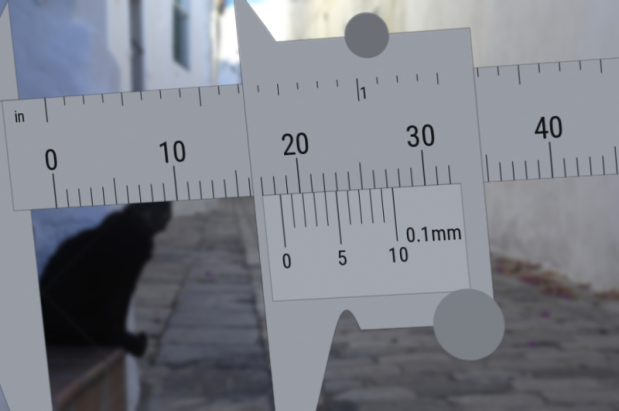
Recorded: 18.4; mm
